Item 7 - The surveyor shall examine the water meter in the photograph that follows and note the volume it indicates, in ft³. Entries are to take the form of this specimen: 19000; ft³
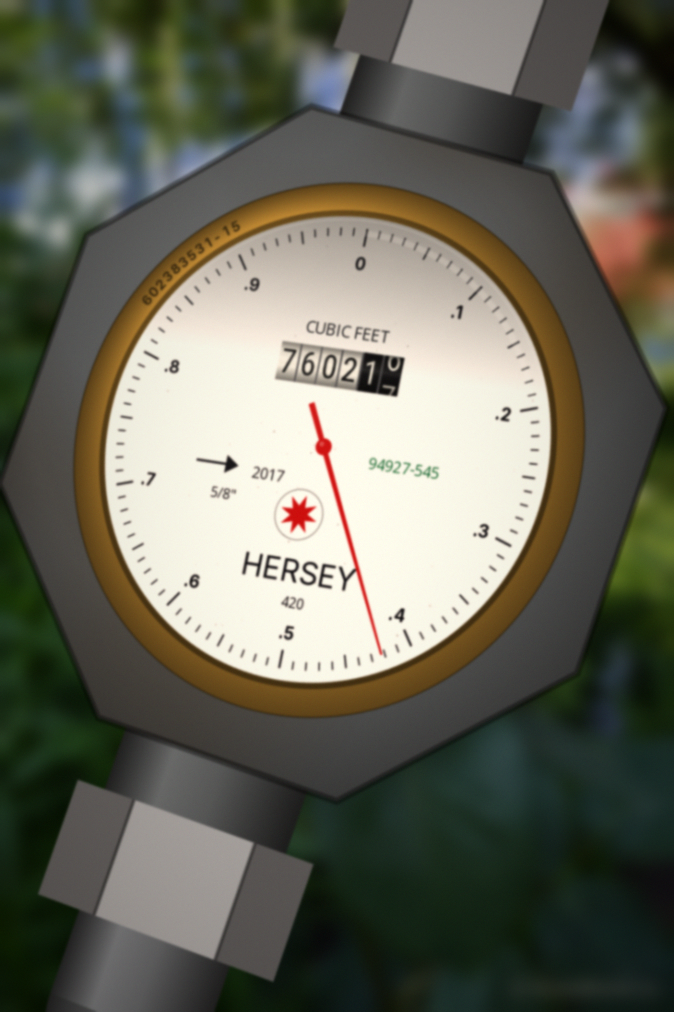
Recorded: 760216.42; ft³
